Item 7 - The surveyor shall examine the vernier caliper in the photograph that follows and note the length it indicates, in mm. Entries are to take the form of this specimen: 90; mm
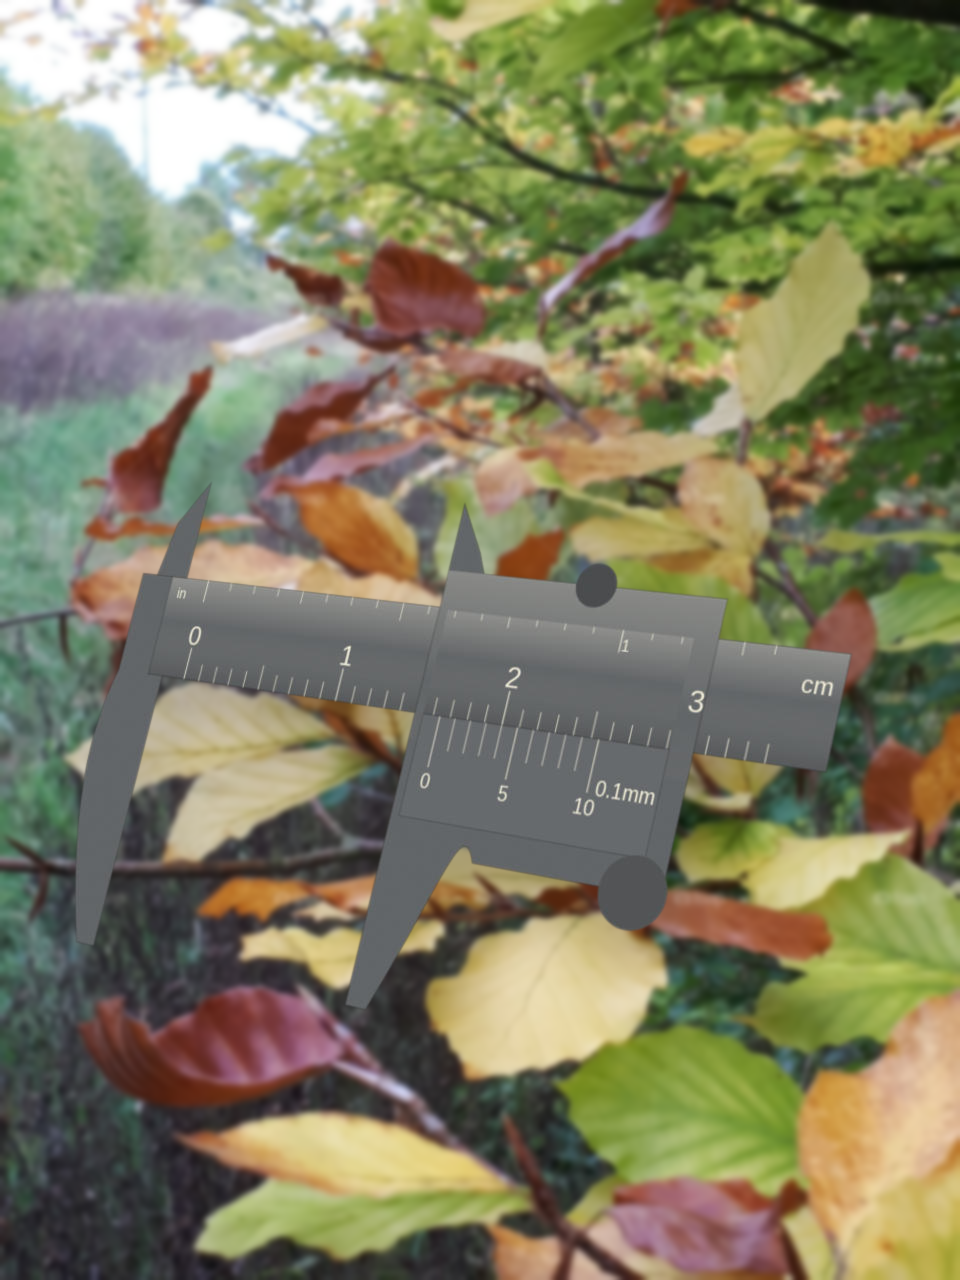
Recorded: 16.4; mm
